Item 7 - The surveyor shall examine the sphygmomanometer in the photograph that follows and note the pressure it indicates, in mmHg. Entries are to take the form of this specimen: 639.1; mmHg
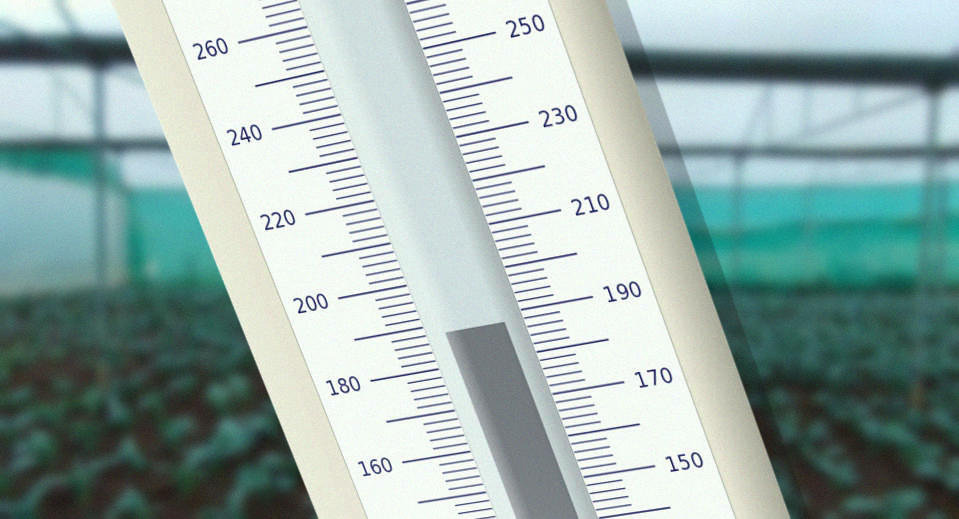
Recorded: 188; mmHg
